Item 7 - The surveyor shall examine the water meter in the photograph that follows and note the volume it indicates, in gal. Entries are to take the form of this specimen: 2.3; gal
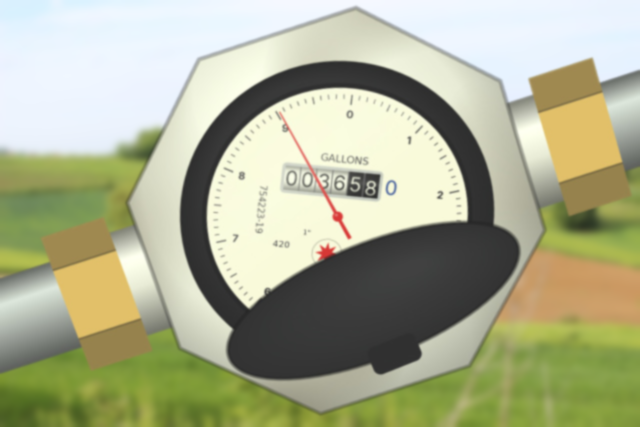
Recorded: 36579.0; gal
